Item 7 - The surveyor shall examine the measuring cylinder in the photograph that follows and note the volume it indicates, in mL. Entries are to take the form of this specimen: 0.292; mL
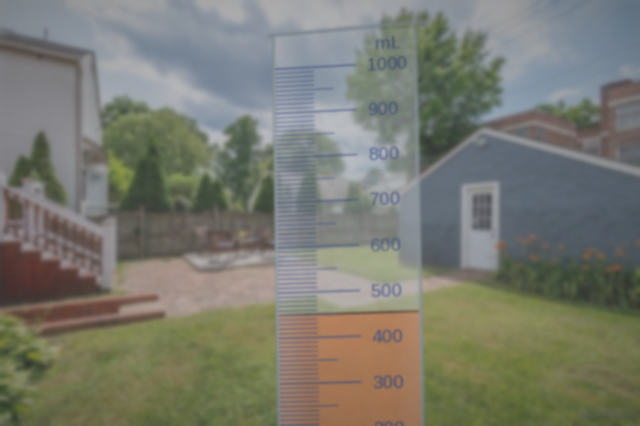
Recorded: 450; mL
